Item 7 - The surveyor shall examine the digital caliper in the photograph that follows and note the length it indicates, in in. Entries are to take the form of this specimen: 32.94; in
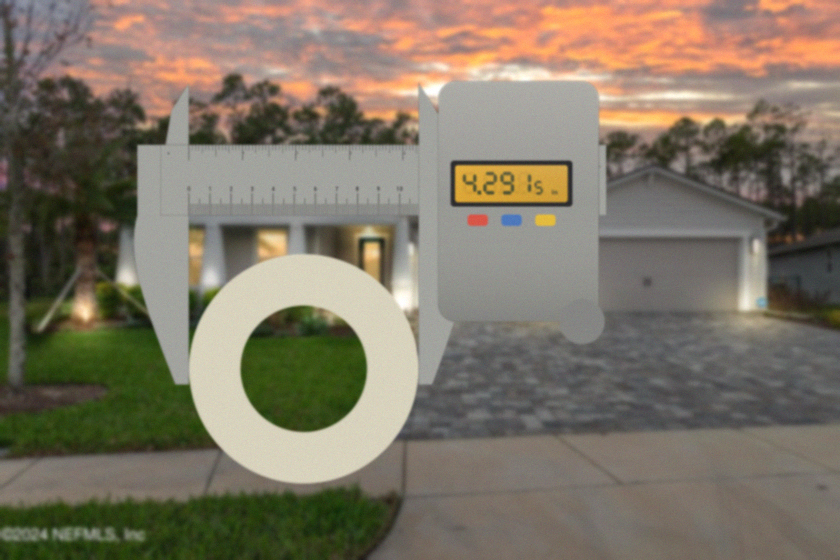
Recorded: 4.2915; in
